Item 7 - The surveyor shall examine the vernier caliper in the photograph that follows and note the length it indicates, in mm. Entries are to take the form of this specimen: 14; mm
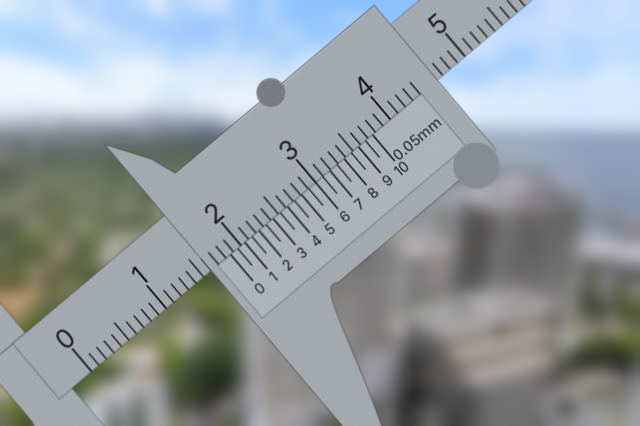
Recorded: 18.6; mm
